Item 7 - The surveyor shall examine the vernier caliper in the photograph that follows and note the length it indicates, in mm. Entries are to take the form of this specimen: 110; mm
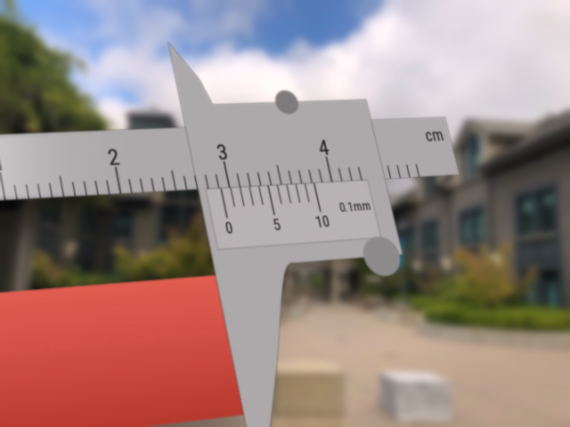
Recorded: 29.2; mm
